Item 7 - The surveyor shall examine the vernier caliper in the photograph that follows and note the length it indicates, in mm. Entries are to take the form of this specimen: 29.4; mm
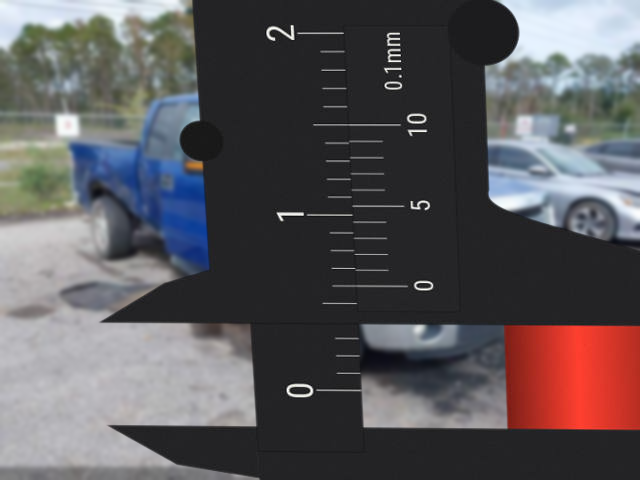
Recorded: 6.0; mm
